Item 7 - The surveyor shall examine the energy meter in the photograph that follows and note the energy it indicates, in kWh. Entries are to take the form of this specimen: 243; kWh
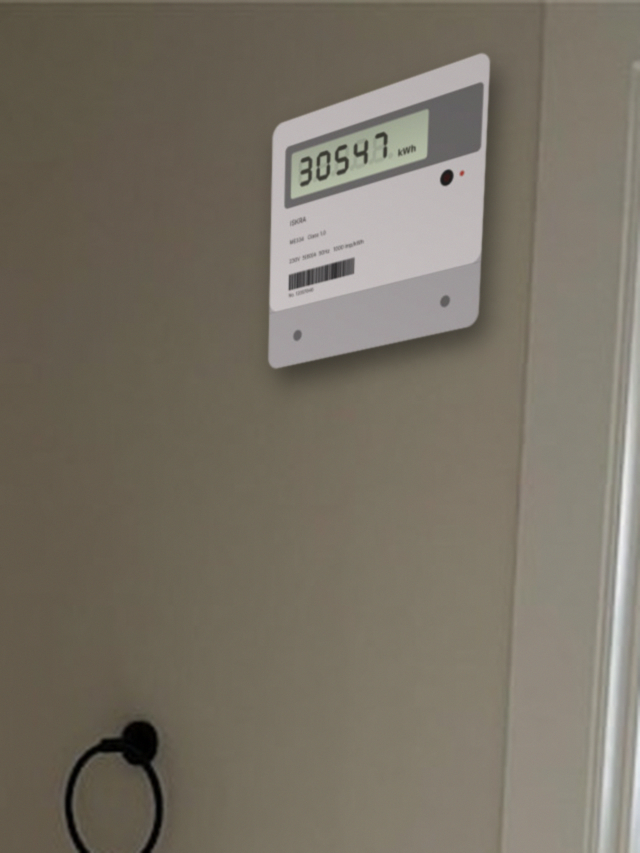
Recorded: 30547; kWh
